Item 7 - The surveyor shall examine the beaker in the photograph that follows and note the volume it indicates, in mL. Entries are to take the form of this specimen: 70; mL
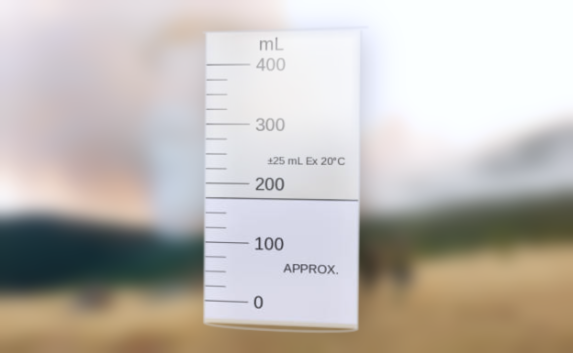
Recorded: 175; mL
